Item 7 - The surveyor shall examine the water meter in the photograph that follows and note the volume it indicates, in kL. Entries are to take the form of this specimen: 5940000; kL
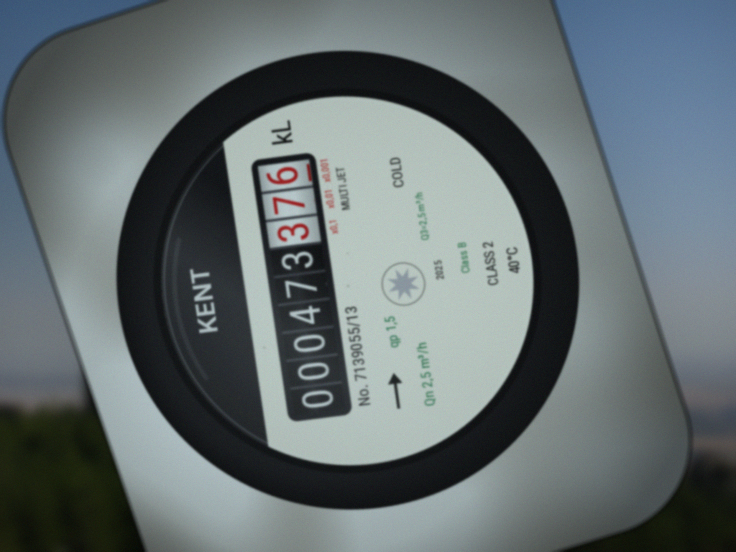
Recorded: 473.376; kL
